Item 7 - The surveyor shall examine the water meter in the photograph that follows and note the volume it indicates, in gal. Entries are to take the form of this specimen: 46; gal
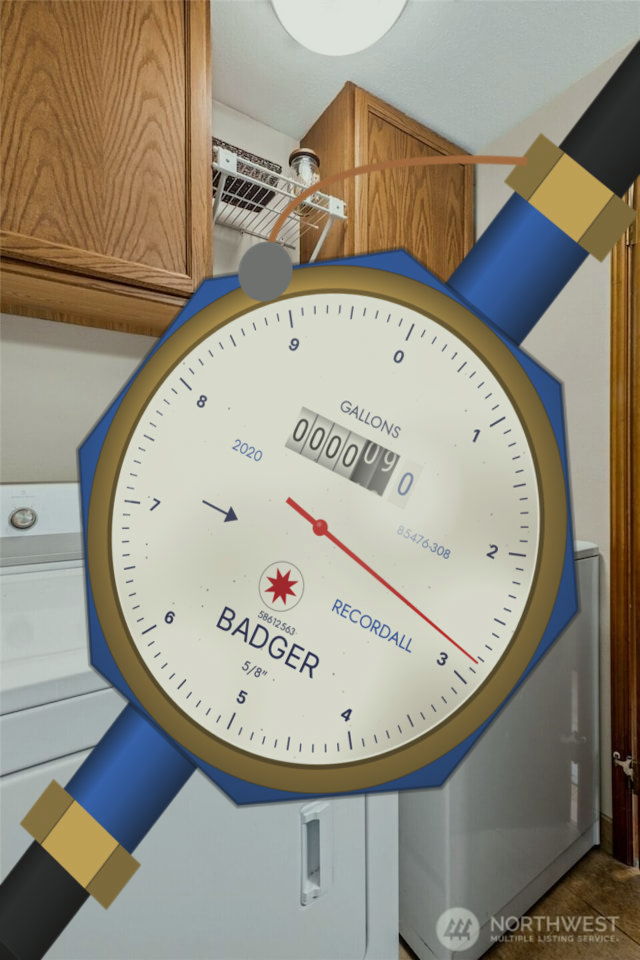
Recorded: 92.8; gal
